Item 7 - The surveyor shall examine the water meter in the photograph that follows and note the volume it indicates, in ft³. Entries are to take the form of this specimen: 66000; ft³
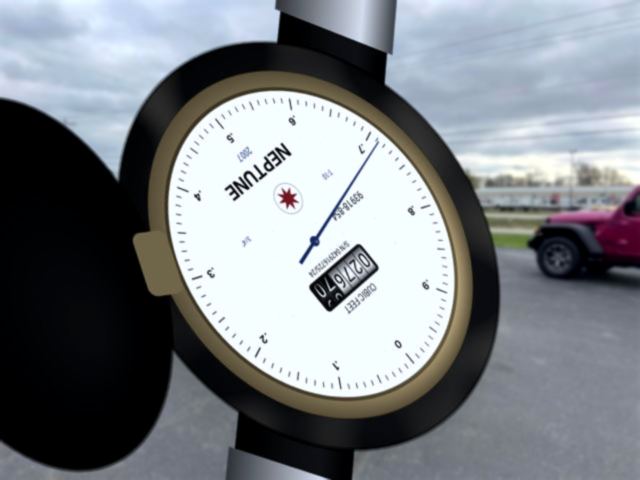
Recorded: 27669.71; ft³
